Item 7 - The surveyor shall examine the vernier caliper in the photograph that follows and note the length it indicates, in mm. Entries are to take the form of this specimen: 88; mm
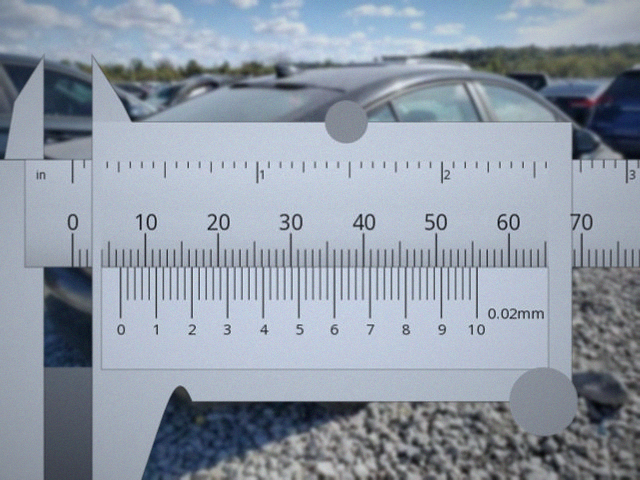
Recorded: 6.6; mm
